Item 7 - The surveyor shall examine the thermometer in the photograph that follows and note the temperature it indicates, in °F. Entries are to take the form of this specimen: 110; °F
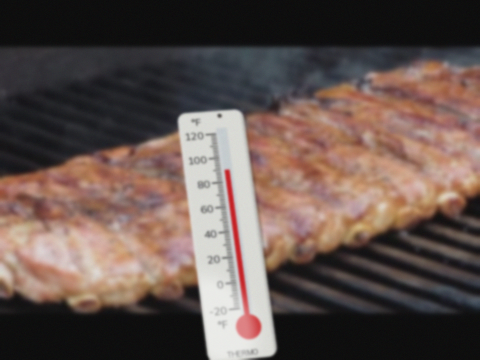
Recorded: 90; °F
